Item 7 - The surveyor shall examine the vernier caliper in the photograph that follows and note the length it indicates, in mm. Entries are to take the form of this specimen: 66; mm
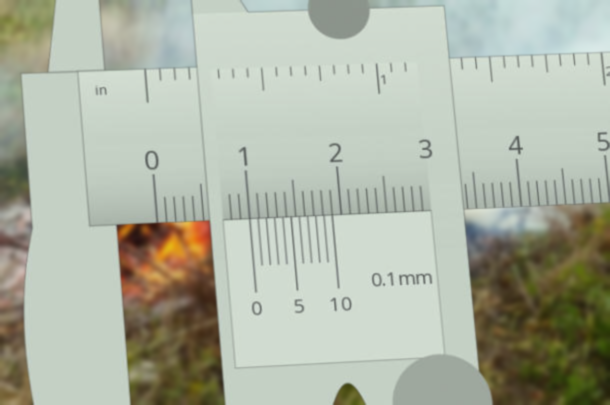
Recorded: 10.0; mm
